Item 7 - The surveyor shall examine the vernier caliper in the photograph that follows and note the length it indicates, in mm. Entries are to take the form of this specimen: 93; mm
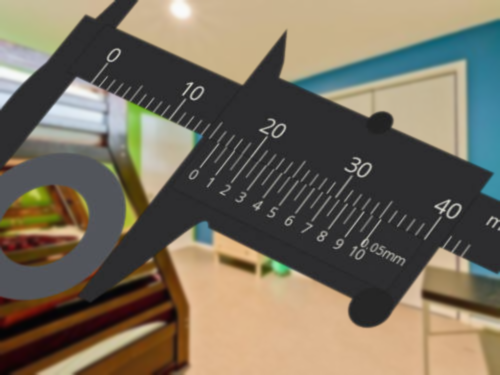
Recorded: 16.2; mm
